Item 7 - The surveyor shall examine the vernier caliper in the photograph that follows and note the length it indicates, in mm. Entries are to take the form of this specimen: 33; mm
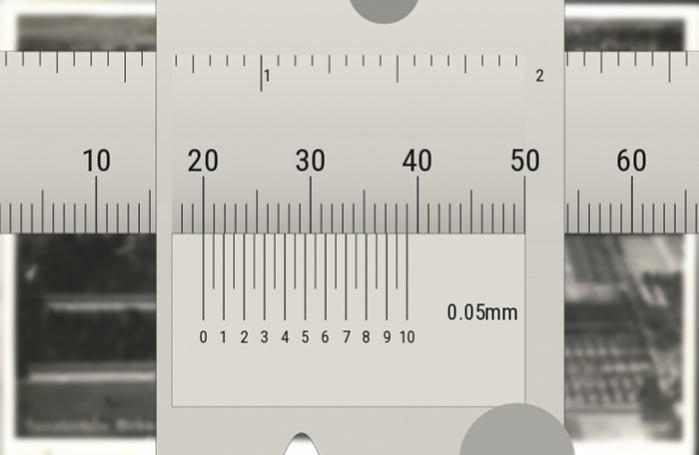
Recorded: 20.0; mm
